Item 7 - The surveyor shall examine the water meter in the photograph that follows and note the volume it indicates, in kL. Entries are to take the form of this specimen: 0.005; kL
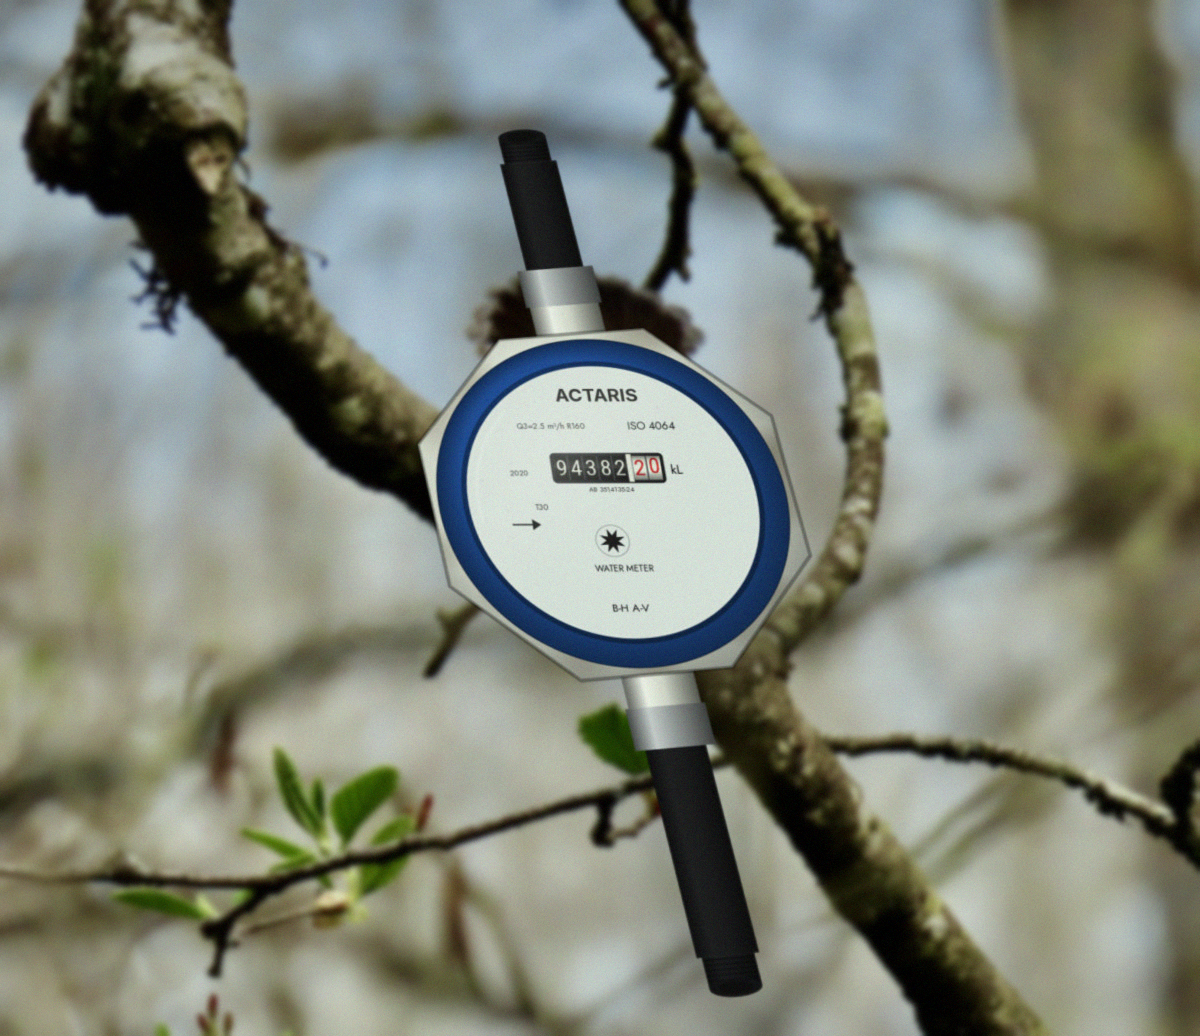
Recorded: 94382.20; kL
